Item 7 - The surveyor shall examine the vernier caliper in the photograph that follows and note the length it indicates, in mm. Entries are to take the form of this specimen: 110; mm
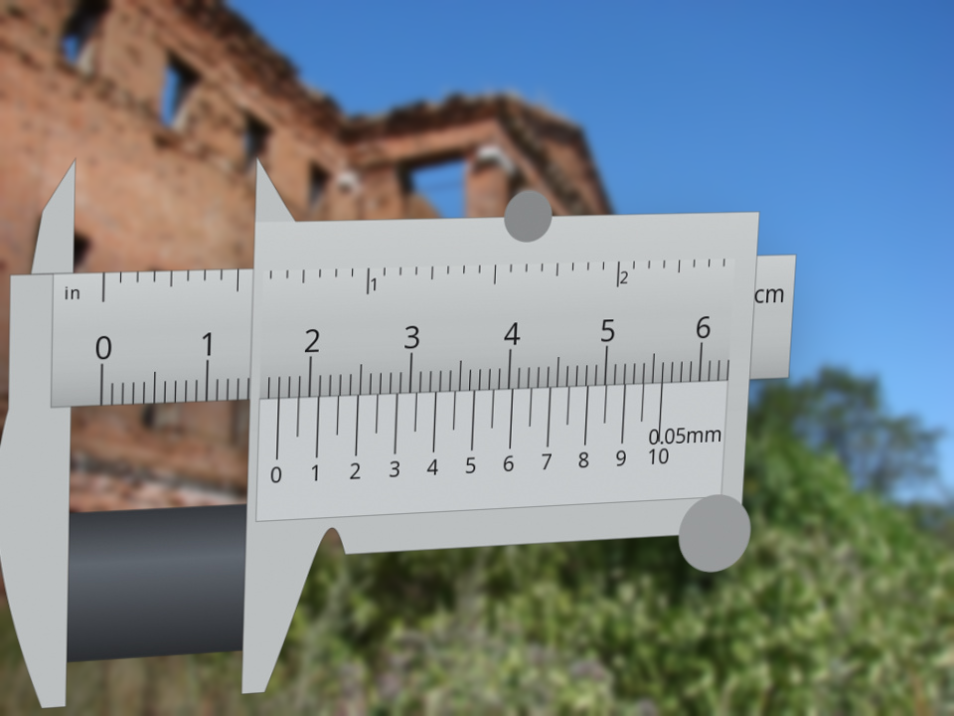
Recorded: 17.0; mm
